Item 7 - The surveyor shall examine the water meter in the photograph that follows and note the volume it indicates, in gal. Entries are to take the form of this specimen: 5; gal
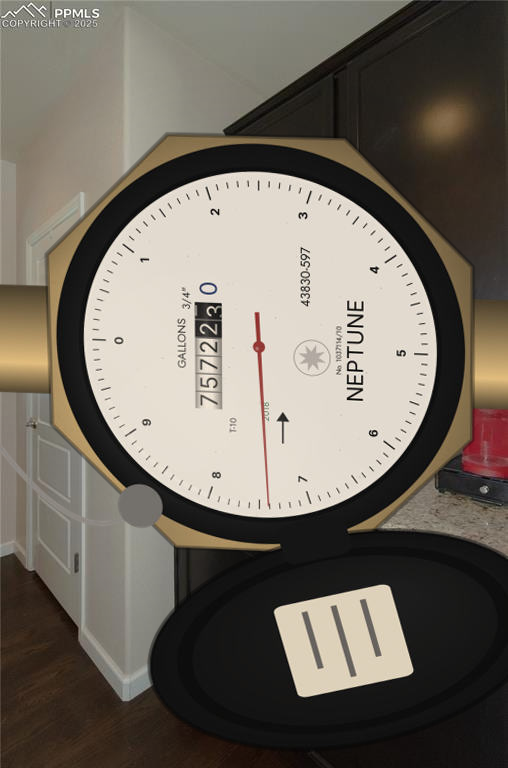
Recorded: 7572227.4; gal
